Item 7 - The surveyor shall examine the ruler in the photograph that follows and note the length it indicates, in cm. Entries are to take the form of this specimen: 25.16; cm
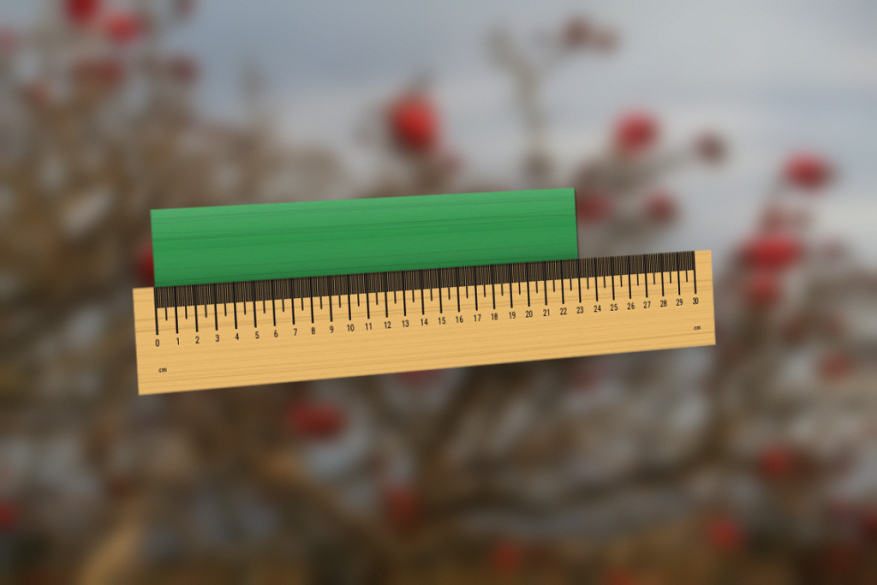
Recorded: 23; cm
